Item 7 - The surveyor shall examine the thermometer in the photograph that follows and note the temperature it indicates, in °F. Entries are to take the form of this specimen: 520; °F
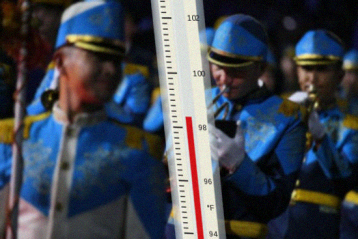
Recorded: 98.4; °F
